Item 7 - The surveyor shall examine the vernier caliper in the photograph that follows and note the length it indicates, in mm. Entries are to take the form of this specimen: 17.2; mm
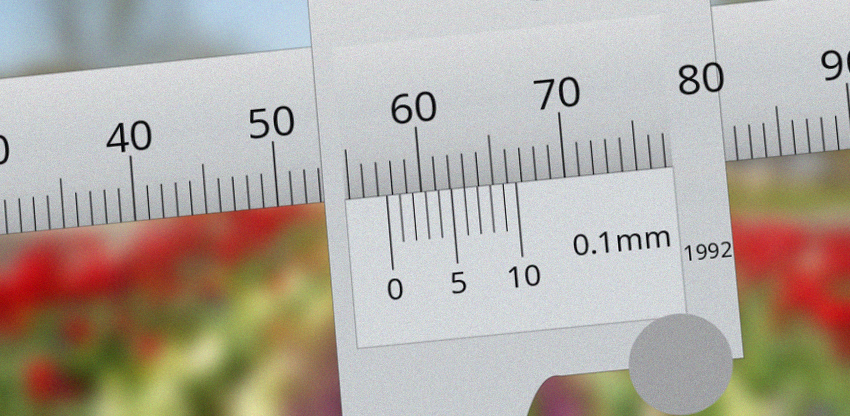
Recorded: 57.6; mm
